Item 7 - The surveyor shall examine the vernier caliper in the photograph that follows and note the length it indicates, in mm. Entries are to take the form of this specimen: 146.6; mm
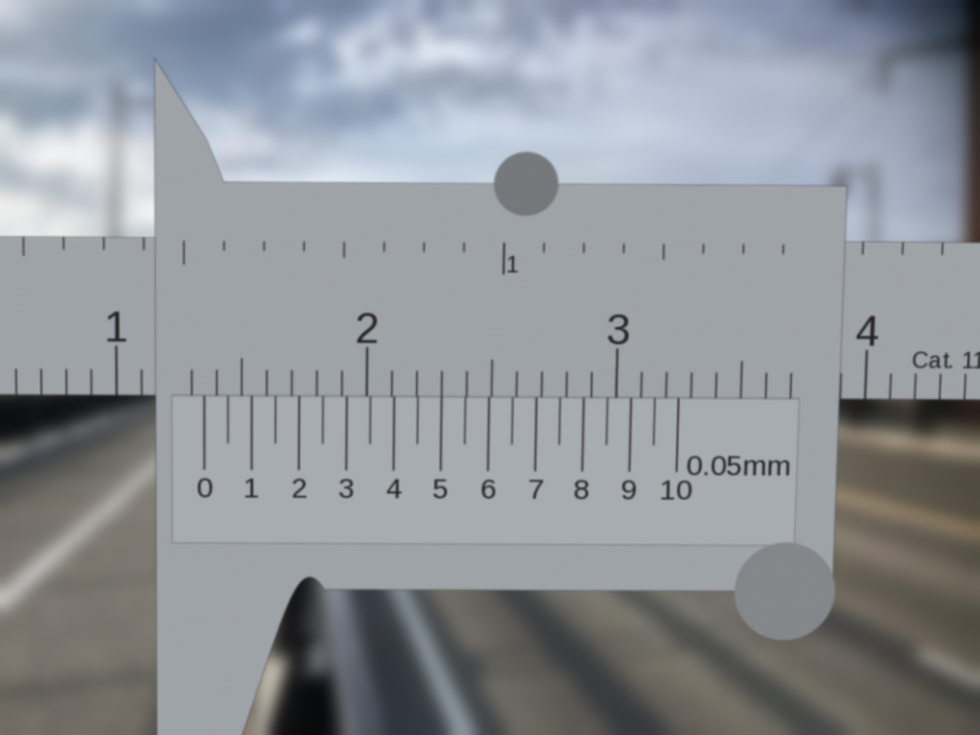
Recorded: 13.5; mm
